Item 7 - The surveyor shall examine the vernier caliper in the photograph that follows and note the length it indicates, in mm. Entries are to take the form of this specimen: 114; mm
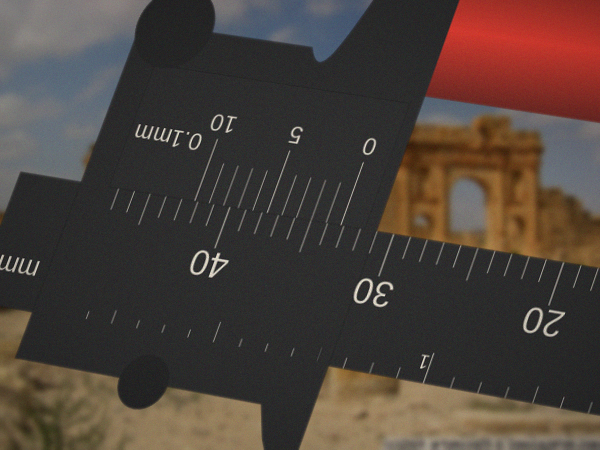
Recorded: 33.2; mm
